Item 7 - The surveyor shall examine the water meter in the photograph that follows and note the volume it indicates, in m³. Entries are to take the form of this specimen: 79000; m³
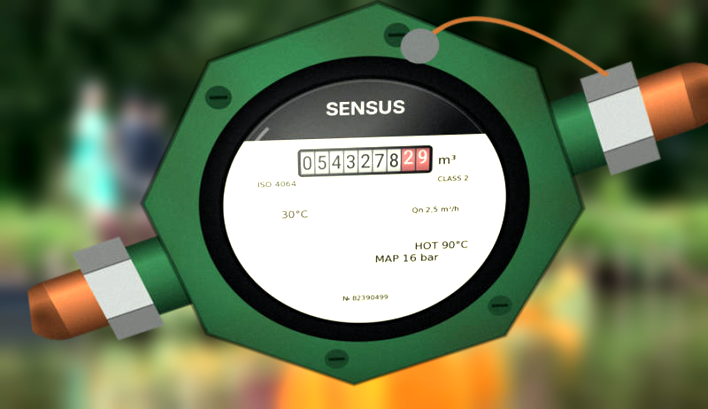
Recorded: 543278.29; m³
